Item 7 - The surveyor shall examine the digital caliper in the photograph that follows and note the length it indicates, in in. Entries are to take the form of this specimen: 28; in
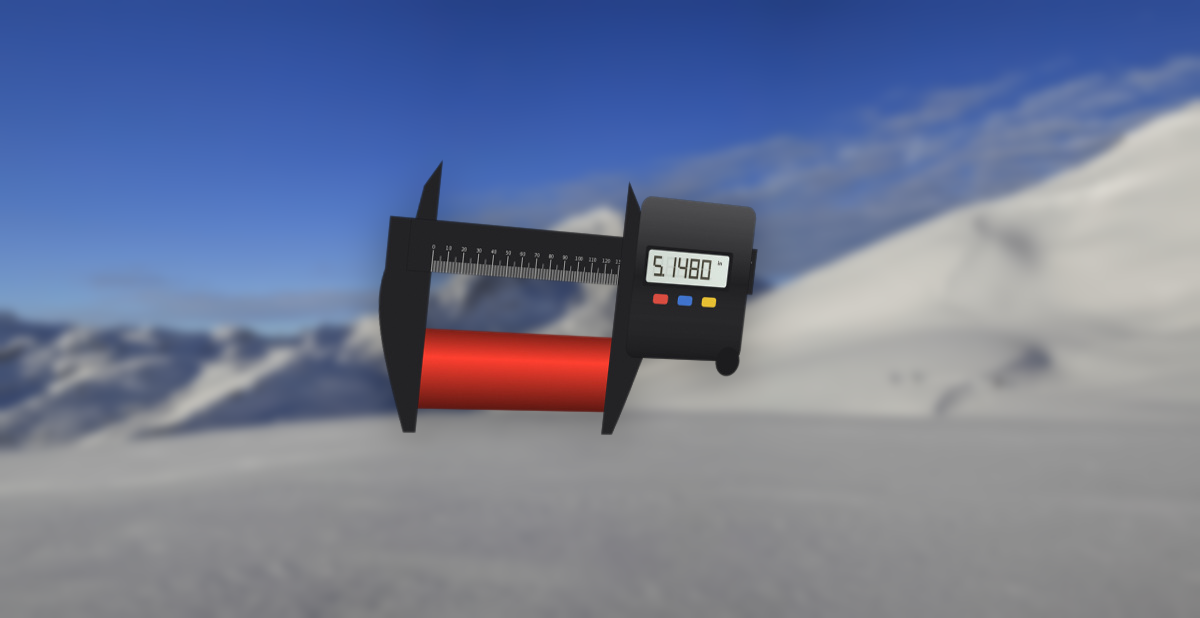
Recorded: 5.1480; in
